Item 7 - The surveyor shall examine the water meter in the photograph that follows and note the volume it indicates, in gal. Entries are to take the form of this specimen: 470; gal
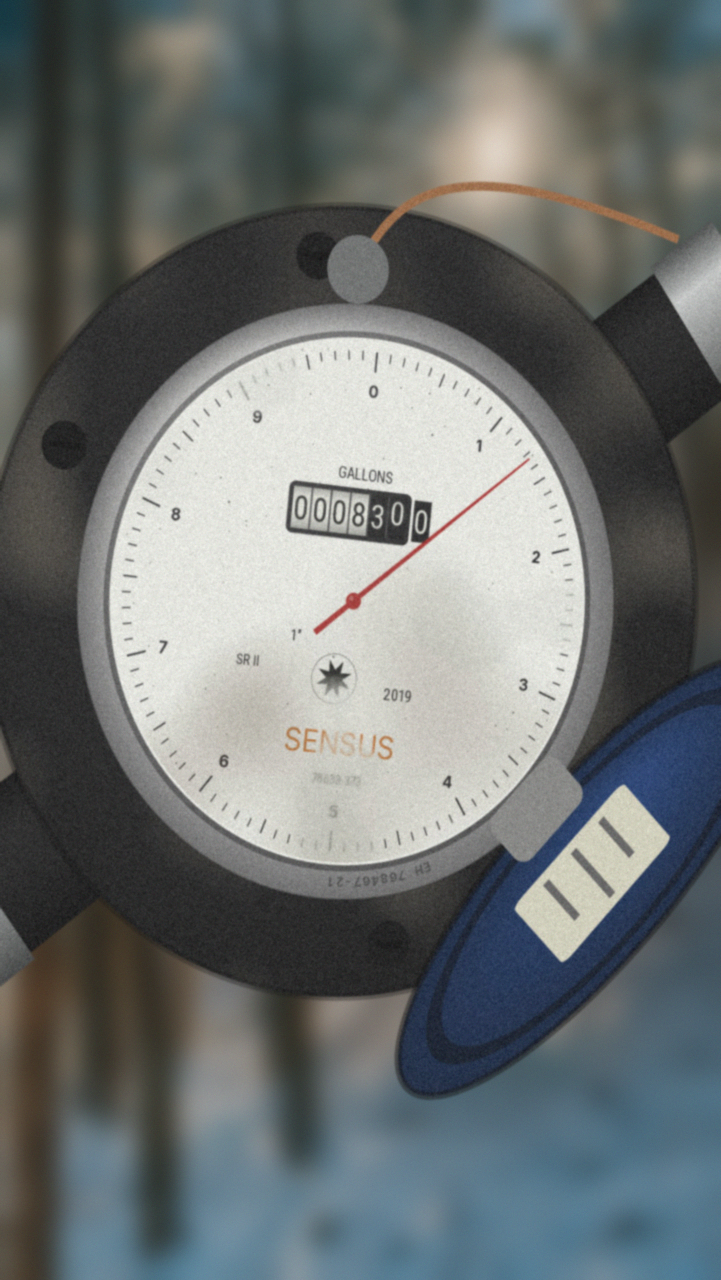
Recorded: 8301.3; gal
